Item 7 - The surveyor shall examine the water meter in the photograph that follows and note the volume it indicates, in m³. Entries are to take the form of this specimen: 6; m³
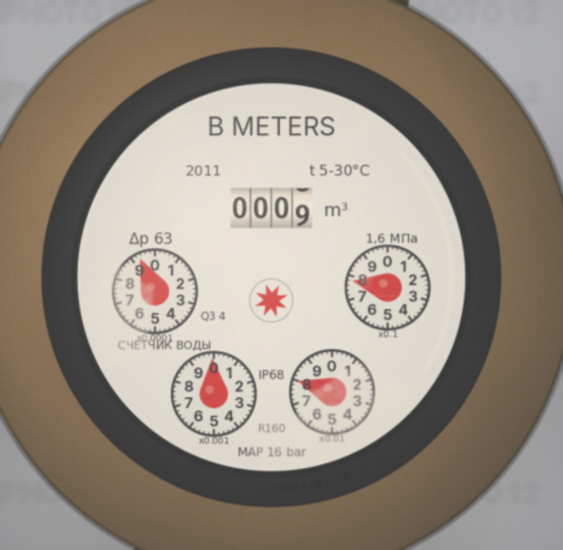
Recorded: 8.7799; m³
